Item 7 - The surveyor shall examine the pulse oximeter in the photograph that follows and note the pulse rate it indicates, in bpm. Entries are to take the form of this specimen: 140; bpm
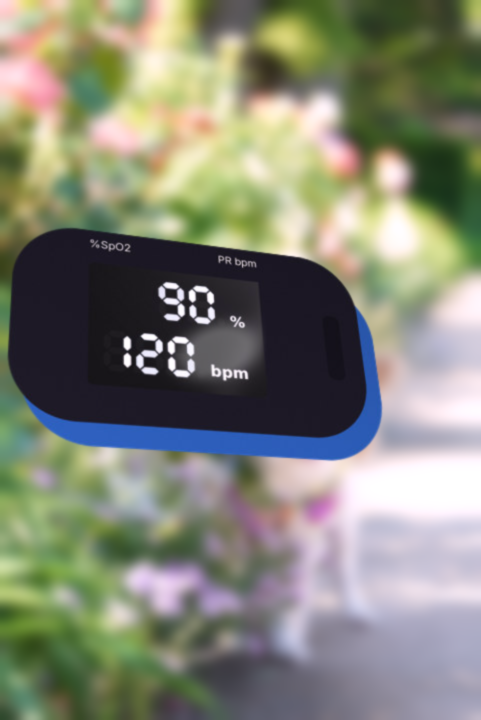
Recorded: 120; bpm
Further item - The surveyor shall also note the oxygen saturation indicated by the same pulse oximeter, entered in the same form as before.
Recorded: 90; %
